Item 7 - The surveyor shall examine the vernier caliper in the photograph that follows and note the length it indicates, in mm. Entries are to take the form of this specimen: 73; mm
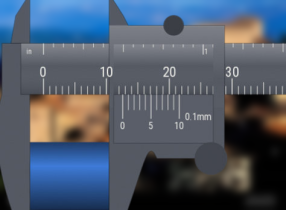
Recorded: 12.6; mm
